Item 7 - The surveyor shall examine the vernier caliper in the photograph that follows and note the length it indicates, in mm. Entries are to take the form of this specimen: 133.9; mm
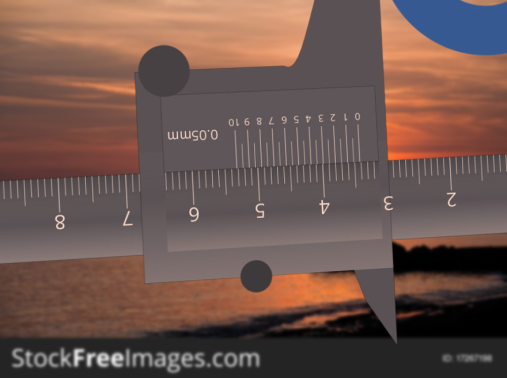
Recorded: 34.2; mm
